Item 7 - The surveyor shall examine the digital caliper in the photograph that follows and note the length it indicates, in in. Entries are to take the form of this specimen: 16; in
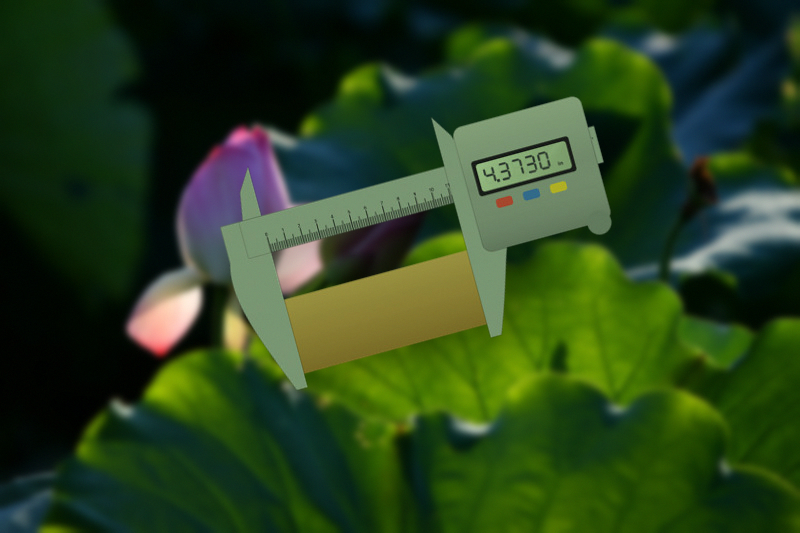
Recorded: 4.3730; in
